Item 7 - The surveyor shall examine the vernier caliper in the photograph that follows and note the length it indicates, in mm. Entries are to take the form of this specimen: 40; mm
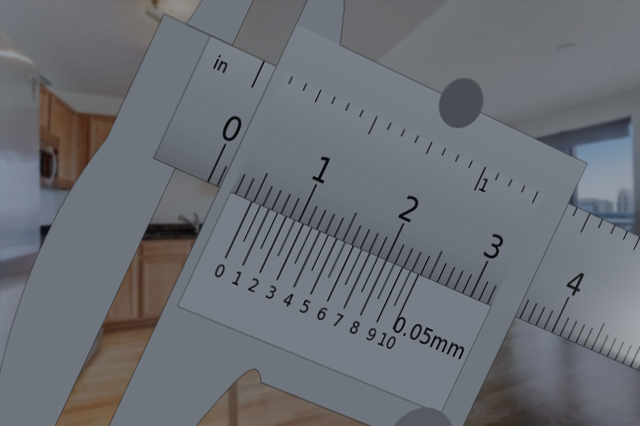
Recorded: 4.8; mm
